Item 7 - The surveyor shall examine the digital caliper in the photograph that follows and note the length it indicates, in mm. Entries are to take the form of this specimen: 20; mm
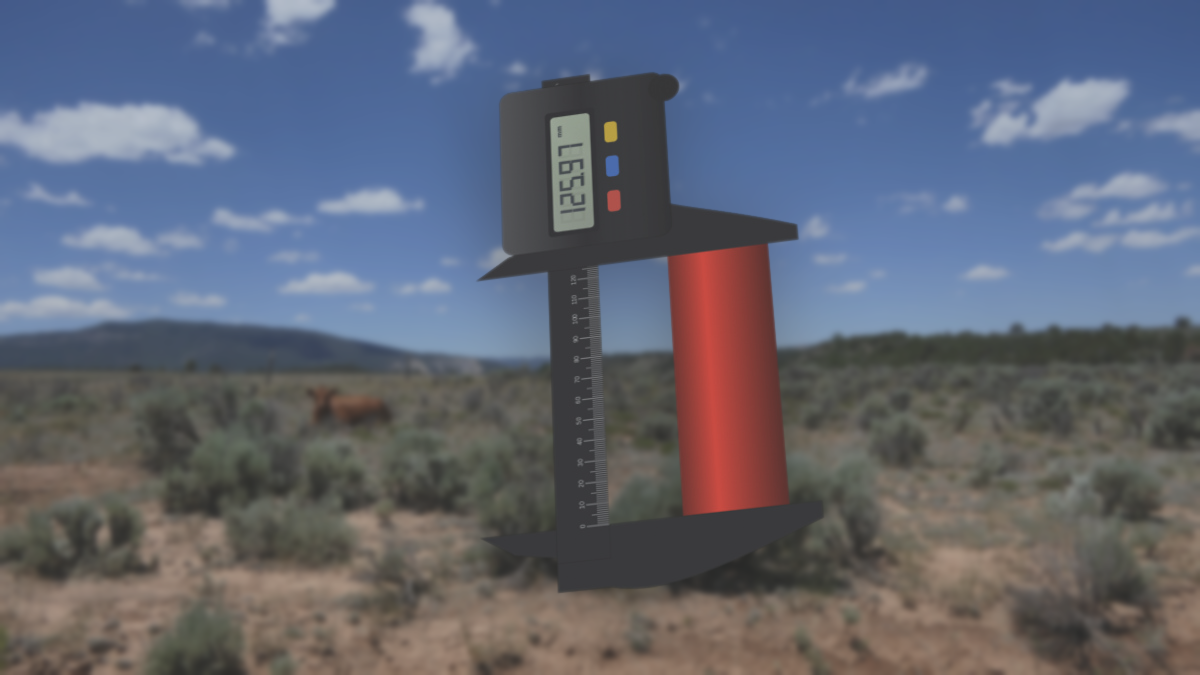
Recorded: 125.97; mm
